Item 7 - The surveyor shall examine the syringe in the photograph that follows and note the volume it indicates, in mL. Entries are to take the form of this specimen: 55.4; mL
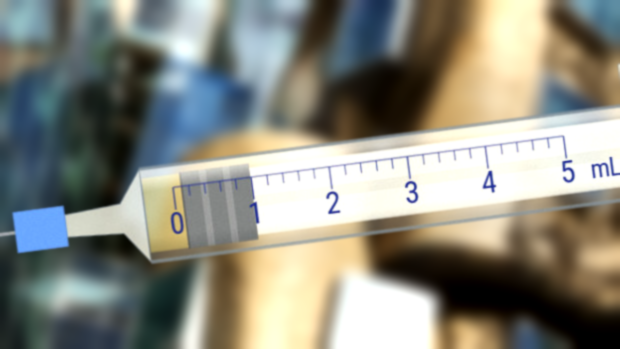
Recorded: 0.1; mL
